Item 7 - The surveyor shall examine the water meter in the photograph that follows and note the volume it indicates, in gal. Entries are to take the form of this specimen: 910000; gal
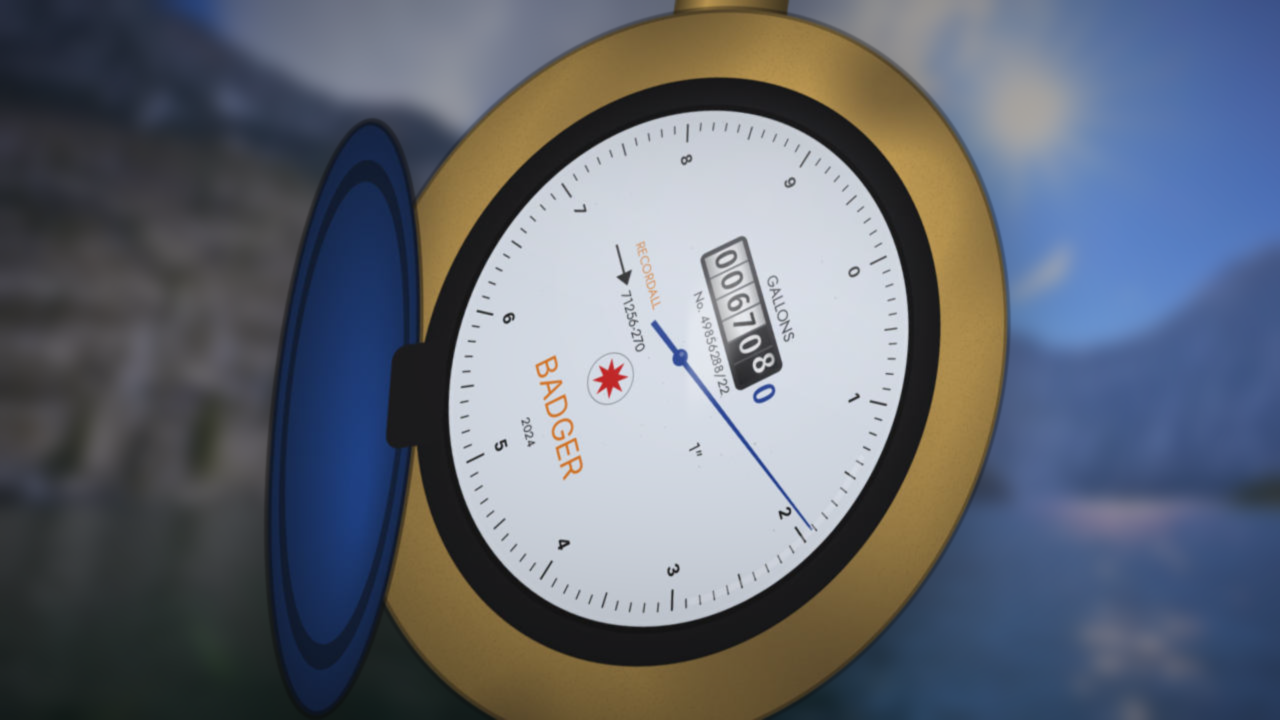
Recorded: 67081.9; gal
